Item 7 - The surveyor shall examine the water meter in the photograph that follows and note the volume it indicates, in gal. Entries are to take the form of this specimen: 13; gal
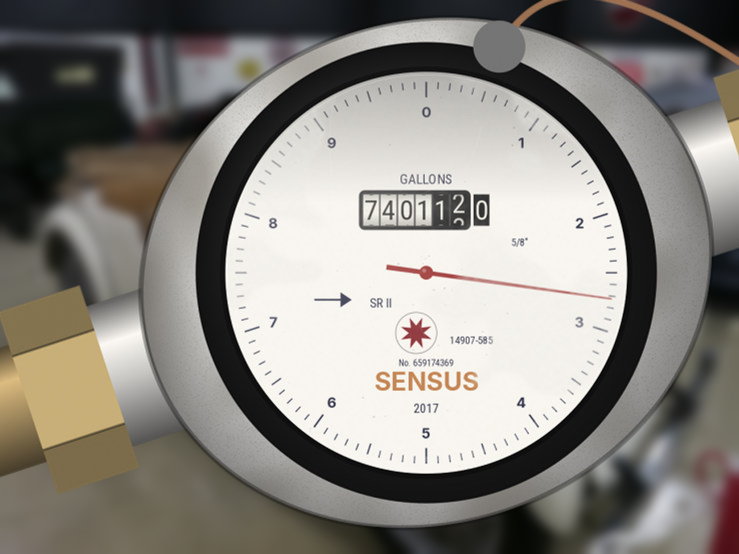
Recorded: 7401122.7; gal
